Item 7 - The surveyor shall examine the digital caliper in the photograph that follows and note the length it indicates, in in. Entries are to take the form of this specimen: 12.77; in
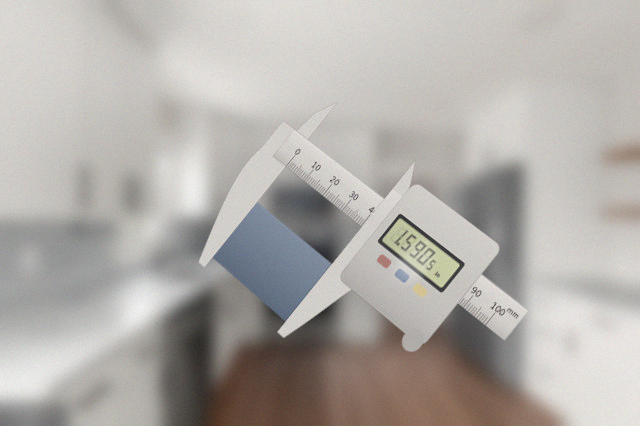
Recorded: 1.5905; in
